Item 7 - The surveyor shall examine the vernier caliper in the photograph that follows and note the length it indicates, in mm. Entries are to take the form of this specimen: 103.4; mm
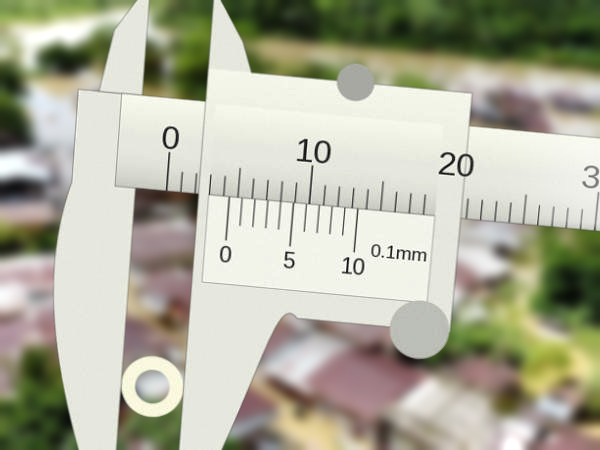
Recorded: 4.4; mm
